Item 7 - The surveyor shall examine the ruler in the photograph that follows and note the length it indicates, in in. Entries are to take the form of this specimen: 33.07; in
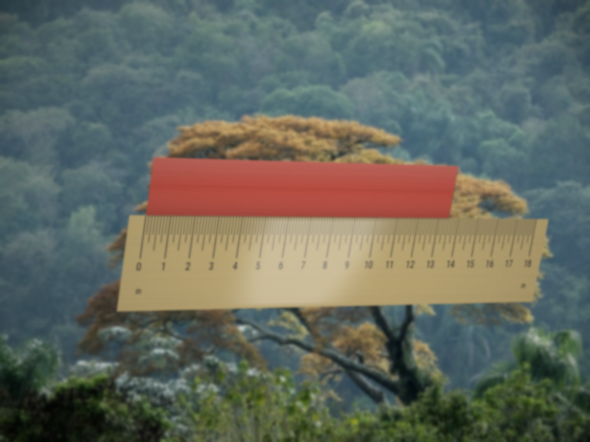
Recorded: 13.5; in
